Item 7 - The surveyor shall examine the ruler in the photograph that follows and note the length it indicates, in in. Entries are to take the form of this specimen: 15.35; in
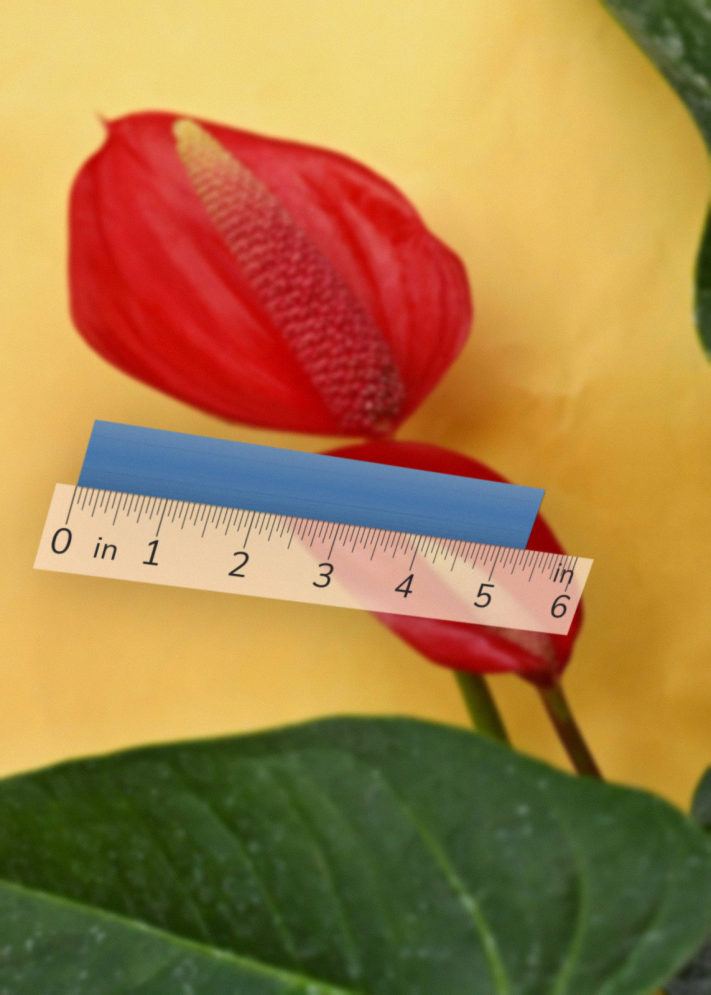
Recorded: 5.3125; in
